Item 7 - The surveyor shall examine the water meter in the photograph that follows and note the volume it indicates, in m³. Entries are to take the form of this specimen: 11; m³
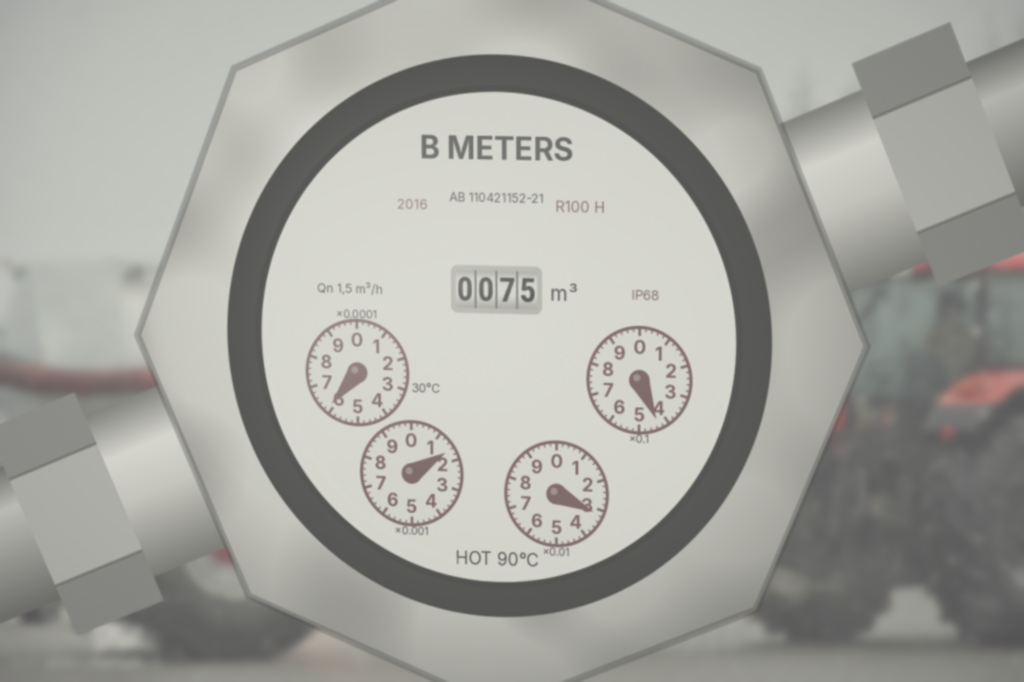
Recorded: 75.4316; m³
